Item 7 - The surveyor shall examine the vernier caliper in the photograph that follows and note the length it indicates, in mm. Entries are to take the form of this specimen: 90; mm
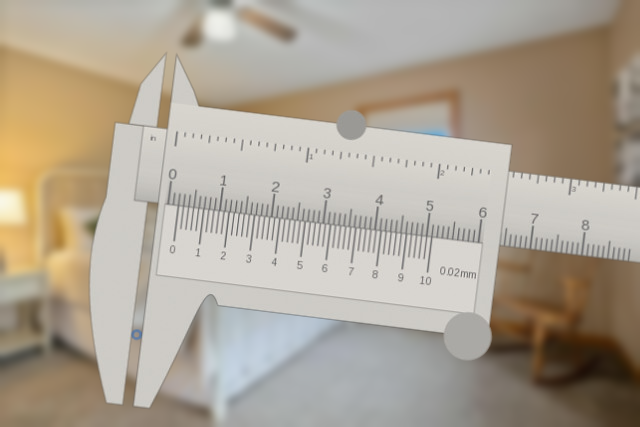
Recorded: 2.0; mm
